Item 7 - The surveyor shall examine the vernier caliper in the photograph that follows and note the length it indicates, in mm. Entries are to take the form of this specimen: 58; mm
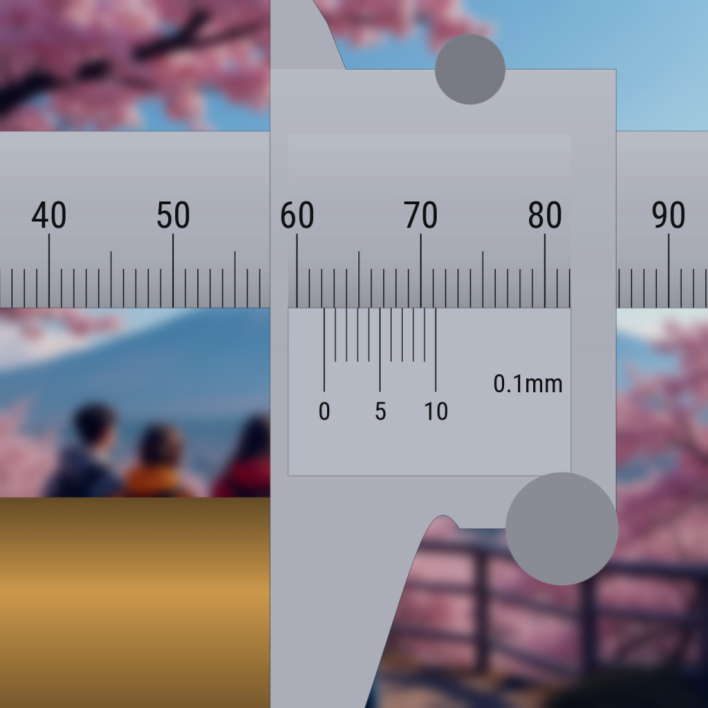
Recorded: 62.2; mm
